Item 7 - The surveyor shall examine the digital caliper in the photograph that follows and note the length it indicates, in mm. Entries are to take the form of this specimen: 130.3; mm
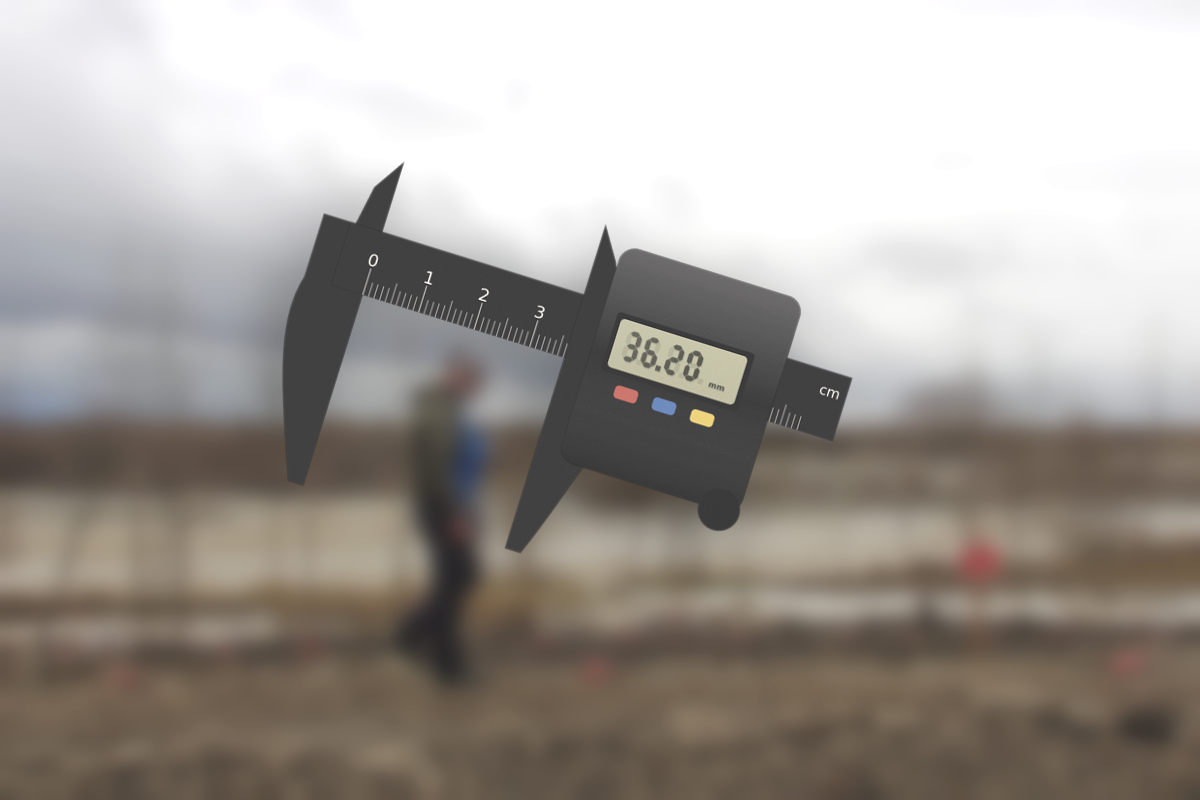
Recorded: 36.20; mm
